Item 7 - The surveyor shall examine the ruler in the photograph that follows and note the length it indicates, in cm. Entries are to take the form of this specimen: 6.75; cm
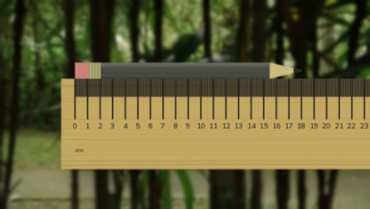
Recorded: 18; cm
